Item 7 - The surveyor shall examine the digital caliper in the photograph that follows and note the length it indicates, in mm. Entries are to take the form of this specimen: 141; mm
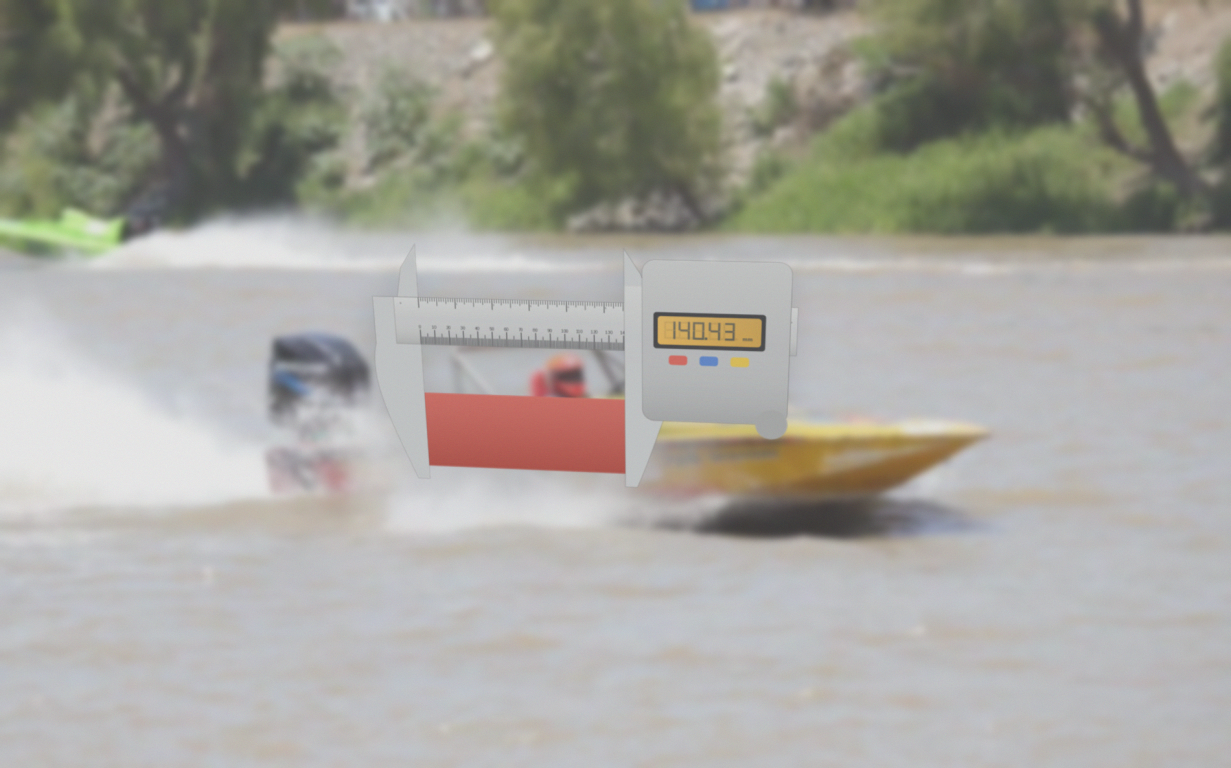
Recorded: 140.43; mm
